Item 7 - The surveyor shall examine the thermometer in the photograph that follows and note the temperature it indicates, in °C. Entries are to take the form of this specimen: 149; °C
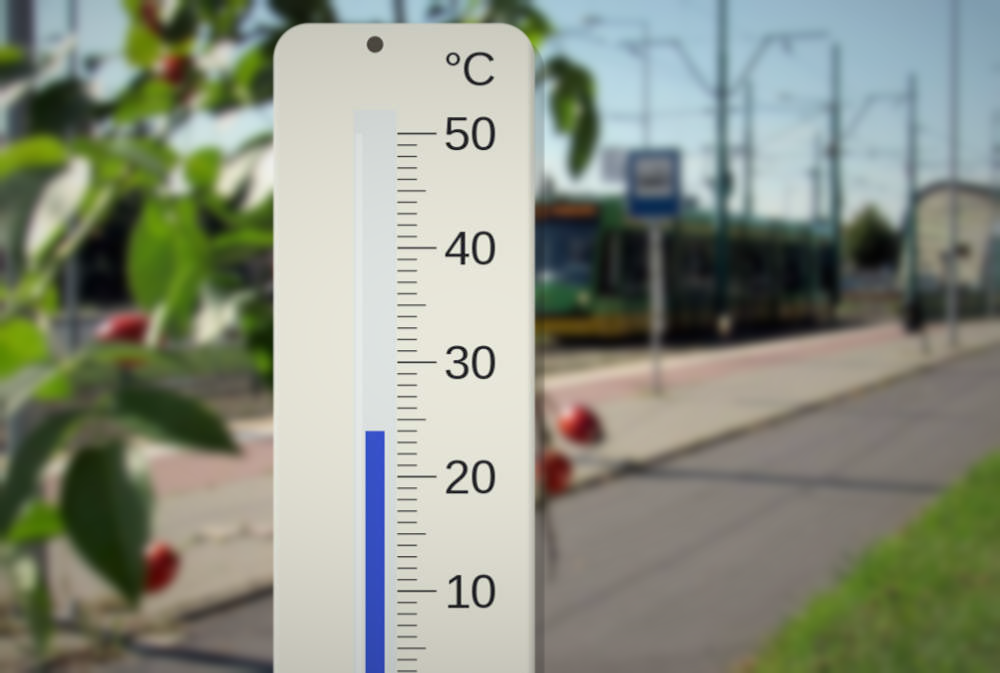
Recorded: 24; °C
